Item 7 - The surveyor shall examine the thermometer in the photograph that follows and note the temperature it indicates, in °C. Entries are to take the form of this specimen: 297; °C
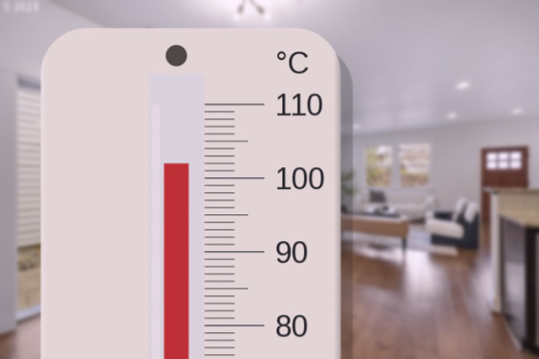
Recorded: 102; °C
